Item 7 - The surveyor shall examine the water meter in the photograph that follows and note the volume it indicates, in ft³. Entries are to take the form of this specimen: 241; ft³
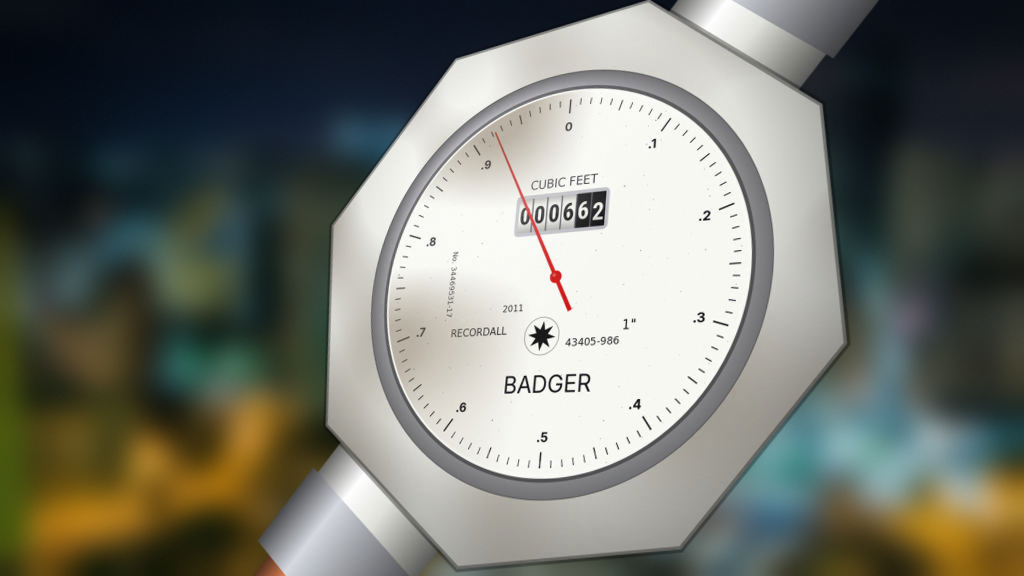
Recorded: 661.92; ft³
